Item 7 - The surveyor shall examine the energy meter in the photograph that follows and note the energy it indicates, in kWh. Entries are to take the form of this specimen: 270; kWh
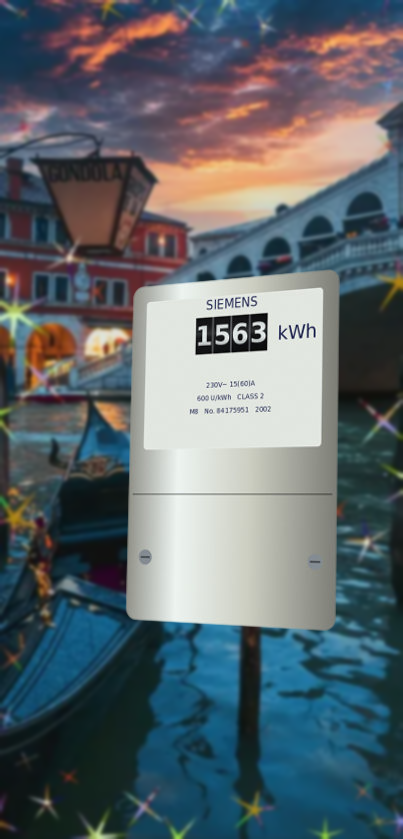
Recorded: 1563; kWh
